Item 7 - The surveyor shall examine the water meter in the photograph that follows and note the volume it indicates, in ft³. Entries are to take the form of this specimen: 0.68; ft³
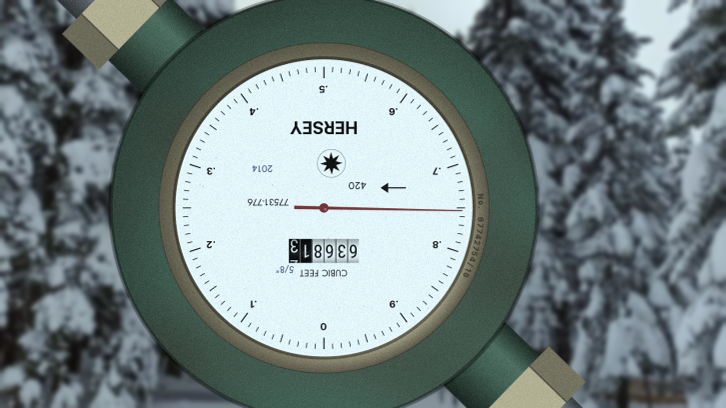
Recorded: 636812.75; ft³
